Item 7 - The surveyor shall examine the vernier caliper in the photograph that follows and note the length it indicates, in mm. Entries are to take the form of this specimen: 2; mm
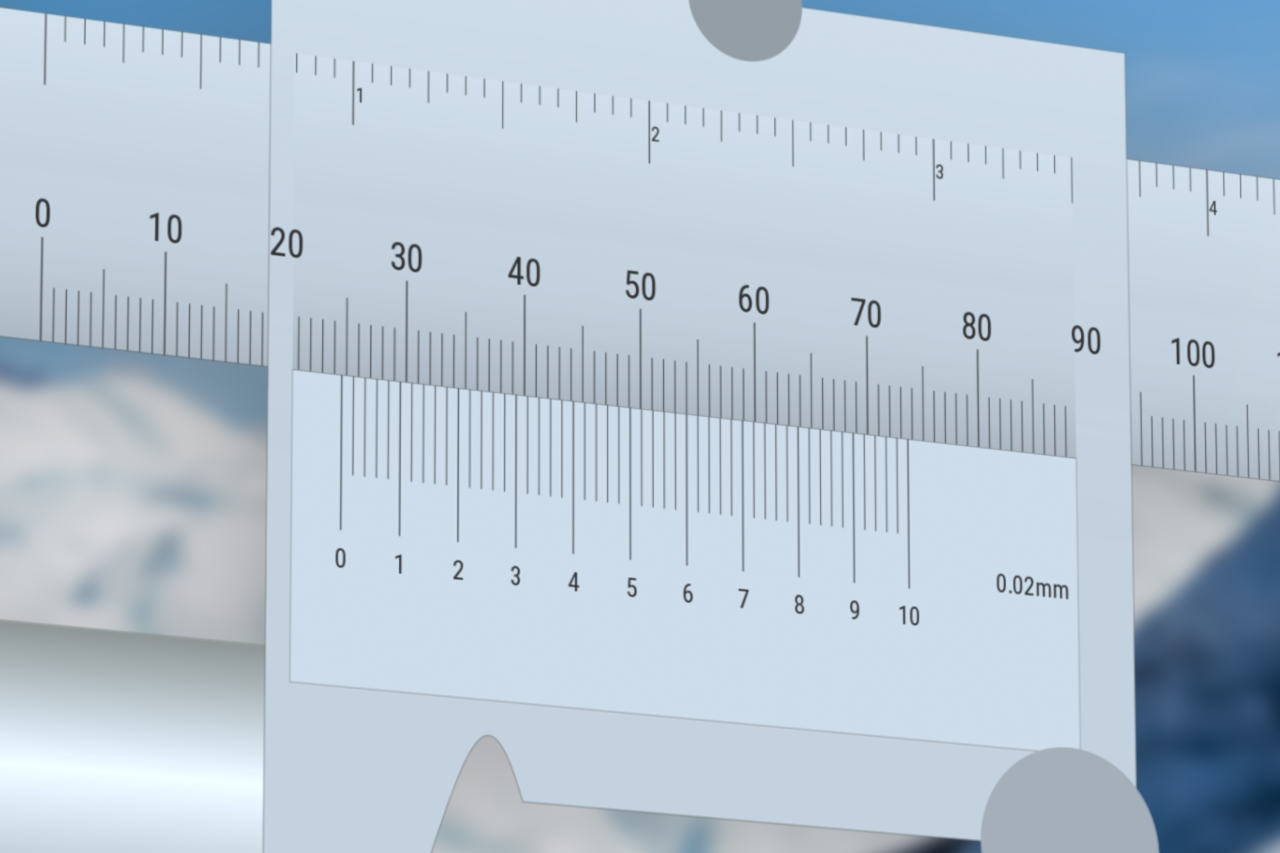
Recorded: 24.6; mm
